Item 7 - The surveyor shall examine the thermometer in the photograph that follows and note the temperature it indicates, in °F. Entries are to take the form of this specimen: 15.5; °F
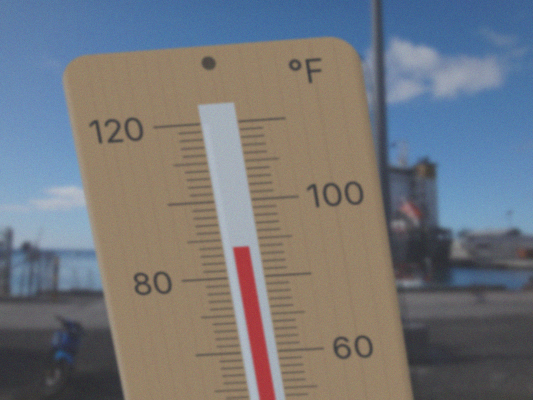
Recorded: 88; °F
